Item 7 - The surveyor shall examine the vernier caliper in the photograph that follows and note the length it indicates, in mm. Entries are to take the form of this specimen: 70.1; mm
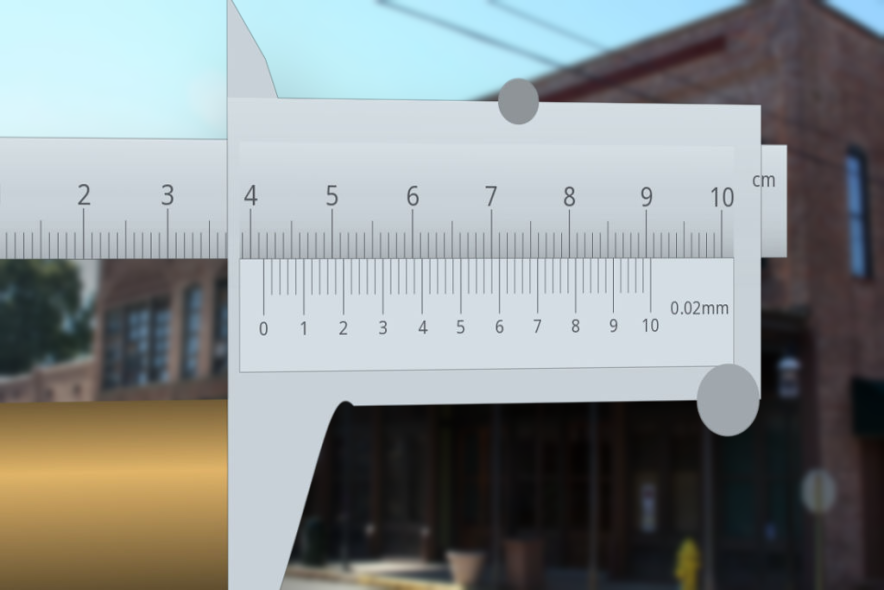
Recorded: 41.6; mm
